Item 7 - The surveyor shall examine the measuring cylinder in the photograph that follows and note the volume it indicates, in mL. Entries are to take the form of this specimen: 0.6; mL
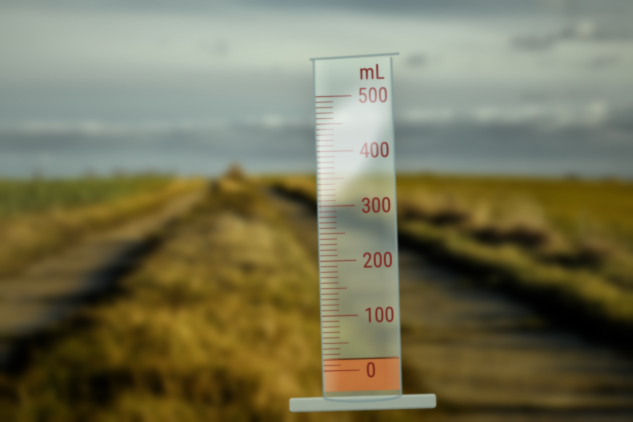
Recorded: 20; mL
